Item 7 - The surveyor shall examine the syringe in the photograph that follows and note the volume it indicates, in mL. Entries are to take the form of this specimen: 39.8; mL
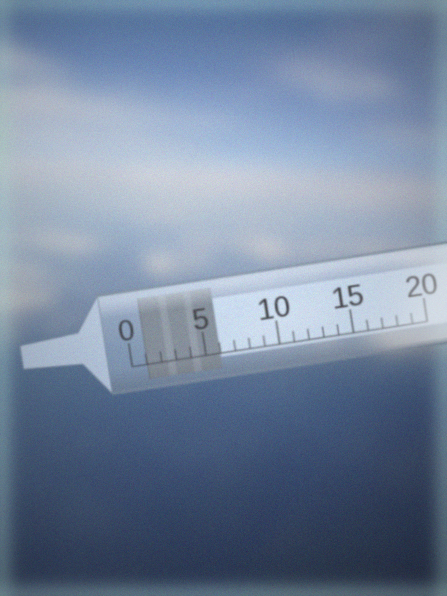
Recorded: 1; mL
